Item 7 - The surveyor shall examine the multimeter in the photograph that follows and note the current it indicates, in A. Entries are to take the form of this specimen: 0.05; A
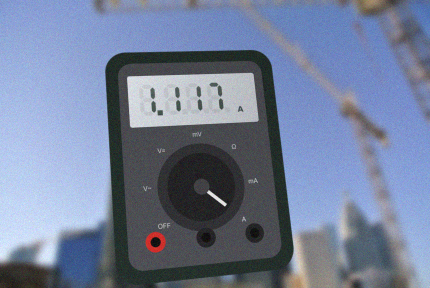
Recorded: 1.117; A
